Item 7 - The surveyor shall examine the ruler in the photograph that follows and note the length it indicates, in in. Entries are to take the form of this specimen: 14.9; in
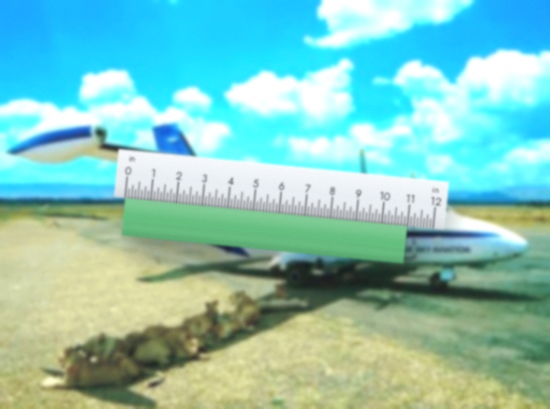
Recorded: 11; in
